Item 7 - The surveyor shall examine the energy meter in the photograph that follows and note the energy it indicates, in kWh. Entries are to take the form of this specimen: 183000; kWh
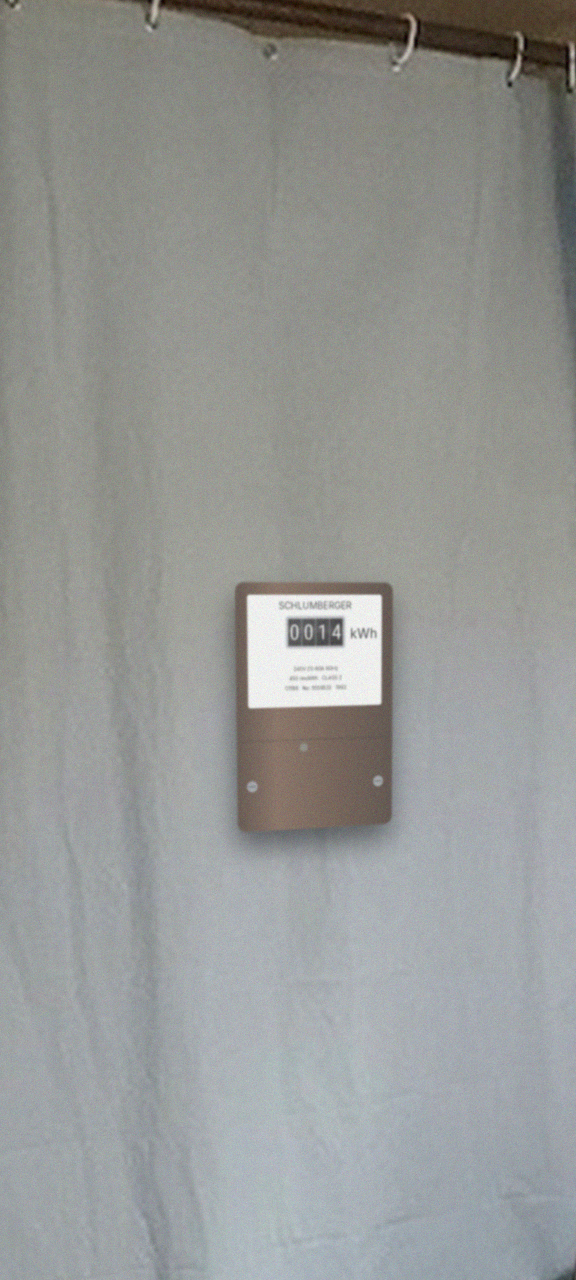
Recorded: 14; kWh
